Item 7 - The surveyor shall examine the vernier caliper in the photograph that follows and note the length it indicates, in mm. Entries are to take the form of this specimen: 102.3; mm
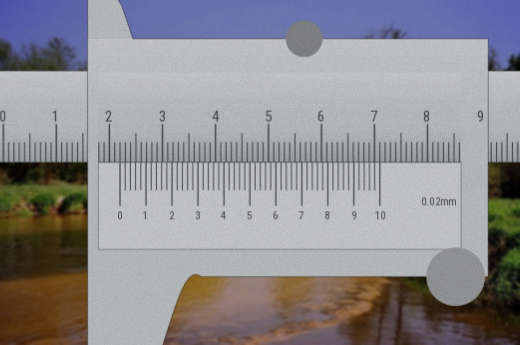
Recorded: 22.0; mm
